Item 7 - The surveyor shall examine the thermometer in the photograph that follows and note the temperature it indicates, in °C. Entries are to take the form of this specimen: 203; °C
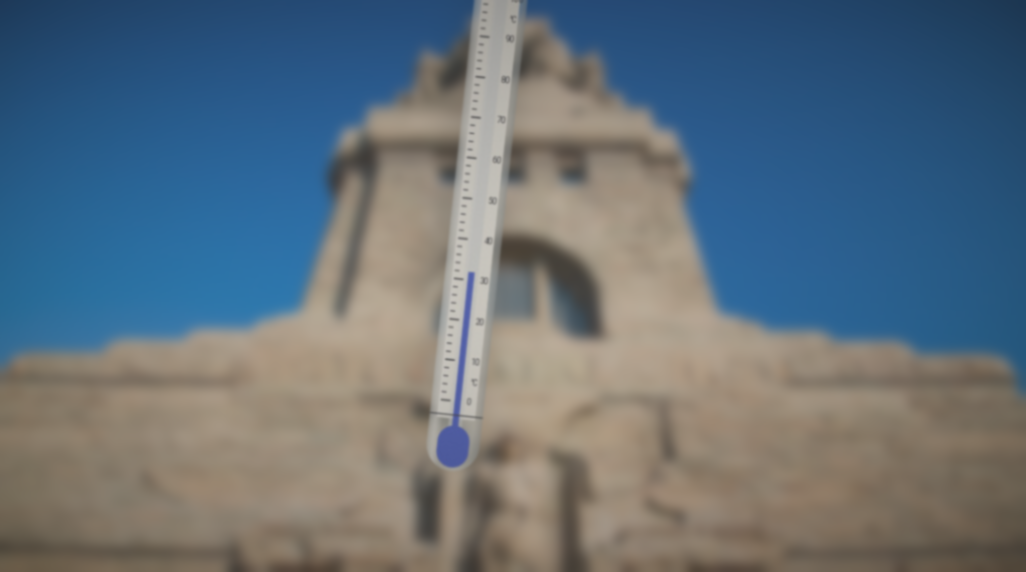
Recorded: 32; °C
